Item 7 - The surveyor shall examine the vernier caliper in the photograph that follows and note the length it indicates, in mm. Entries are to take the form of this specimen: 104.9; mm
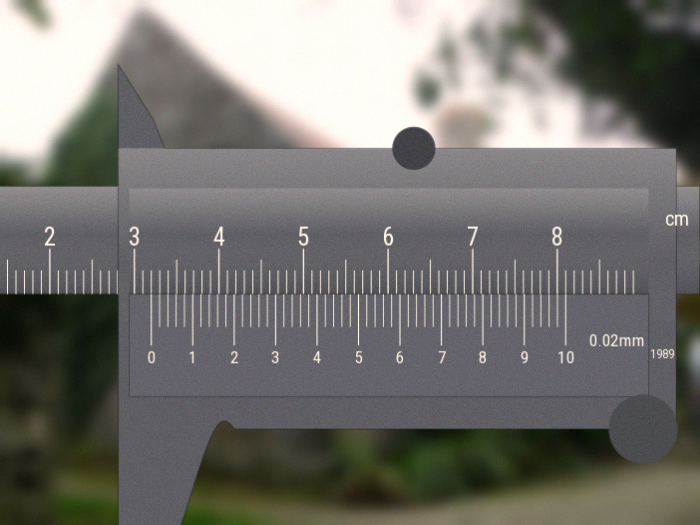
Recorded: 32.0; mm
